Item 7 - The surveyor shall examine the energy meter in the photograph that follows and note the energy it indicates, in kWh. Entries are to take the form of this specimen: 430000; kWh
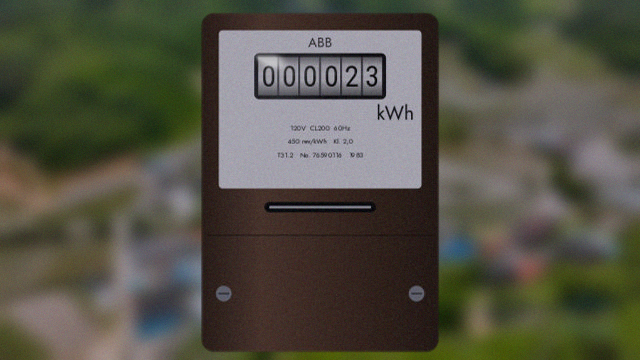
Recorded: 23; kWh
